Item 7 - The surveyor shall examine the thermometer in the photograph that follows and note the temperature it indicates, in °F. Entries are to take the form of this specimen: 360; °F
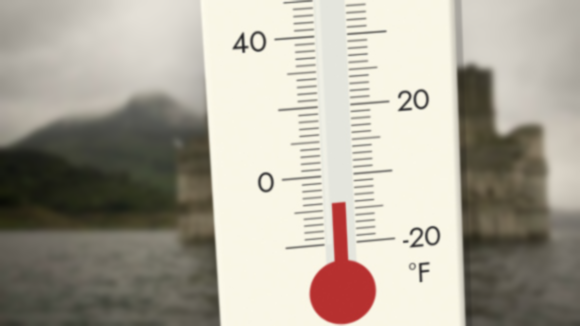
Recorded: -8; °F
